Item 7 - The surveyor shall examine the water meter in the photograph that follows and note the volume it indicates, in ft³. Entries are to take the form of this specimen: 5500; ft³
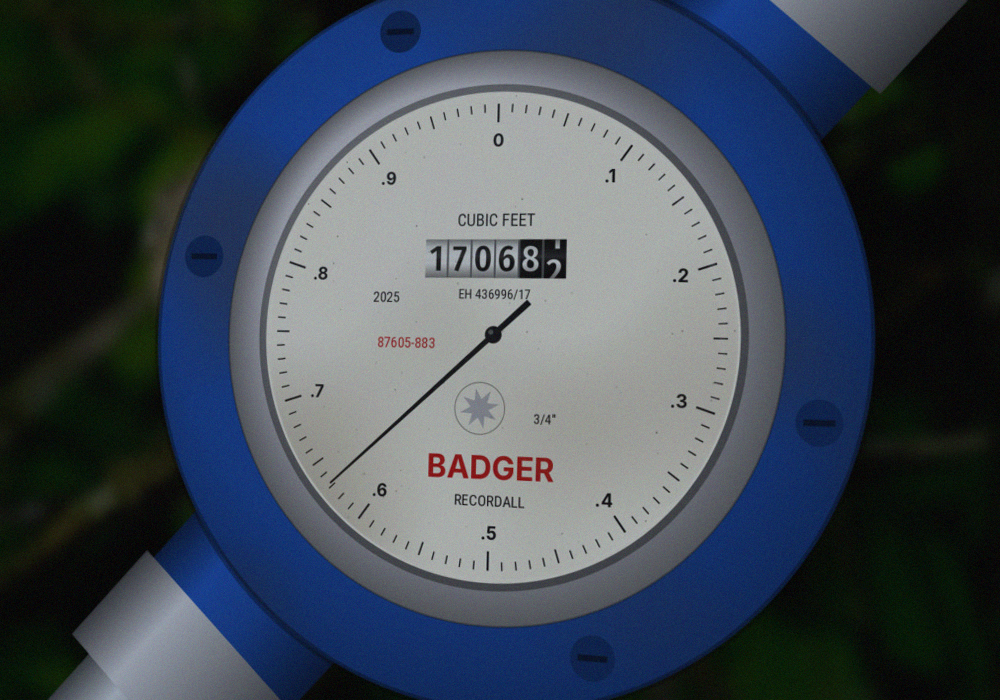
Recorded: 170681.63; ft³
